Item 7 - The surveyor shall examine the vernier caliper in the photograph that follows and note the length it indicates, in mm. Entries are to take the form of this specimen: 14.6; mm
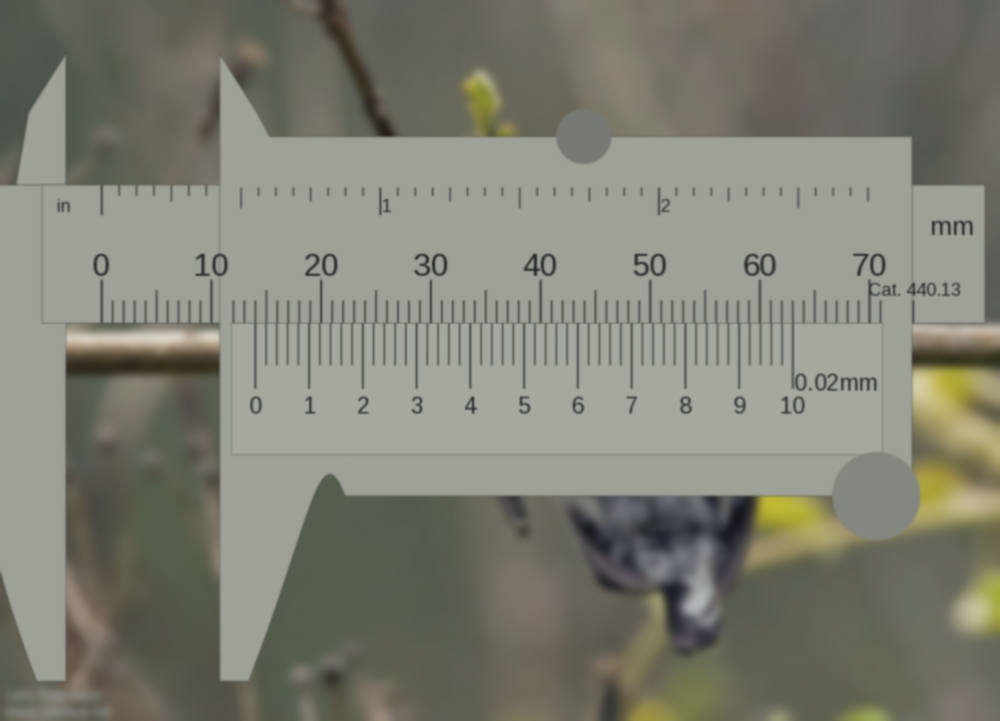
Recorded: 14.0; mm
